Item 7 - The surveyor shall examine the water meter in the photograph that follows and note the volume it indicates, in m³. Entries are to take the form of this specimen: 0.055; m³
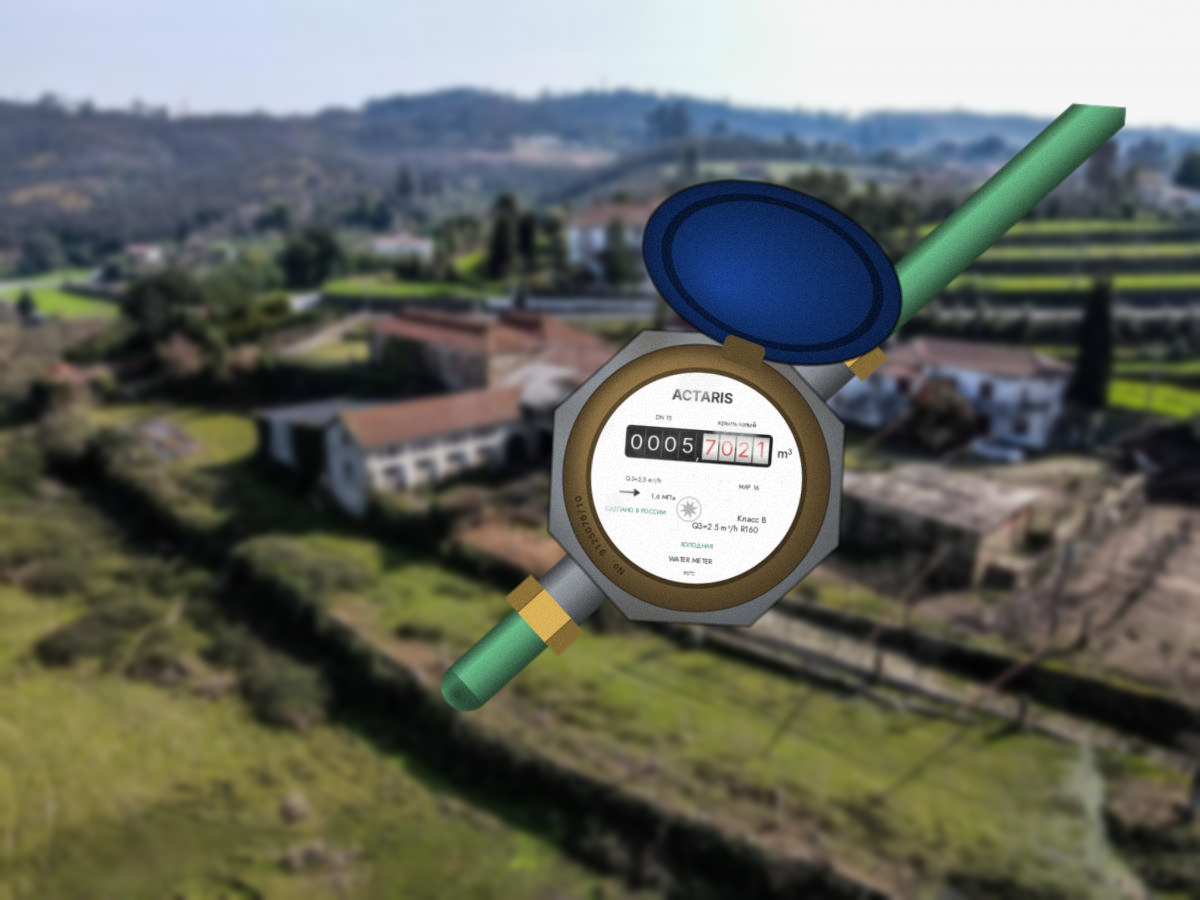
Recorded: 5.7021; m³
